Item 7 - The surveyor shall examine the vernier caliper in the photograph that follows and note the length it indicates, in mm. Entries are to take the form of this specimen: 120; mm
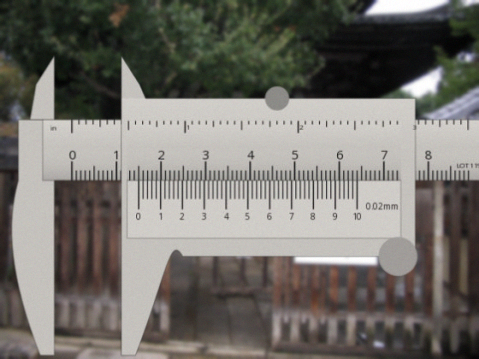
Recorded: 15.0; mm
